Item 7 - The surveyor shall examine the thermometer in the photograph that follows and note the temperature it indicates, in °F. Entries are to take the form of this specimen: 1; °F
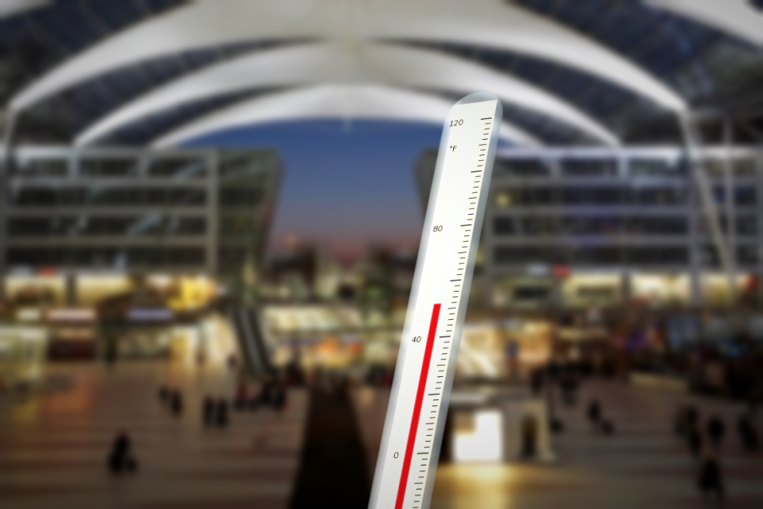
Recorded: 52; °F
